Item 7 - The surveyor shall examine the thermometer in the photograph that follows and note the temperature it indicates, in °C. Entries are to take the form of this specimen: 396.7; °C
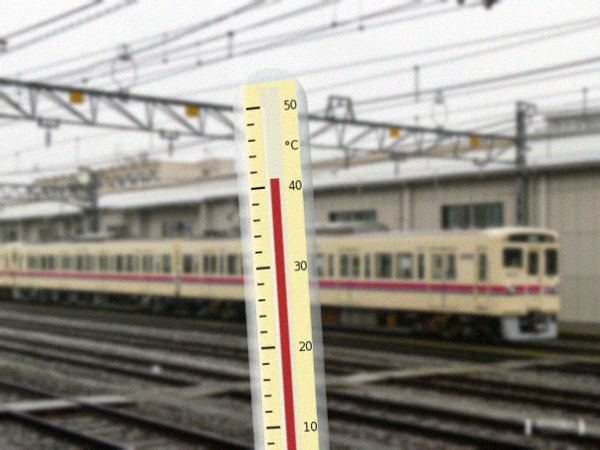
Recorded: 41; °C
